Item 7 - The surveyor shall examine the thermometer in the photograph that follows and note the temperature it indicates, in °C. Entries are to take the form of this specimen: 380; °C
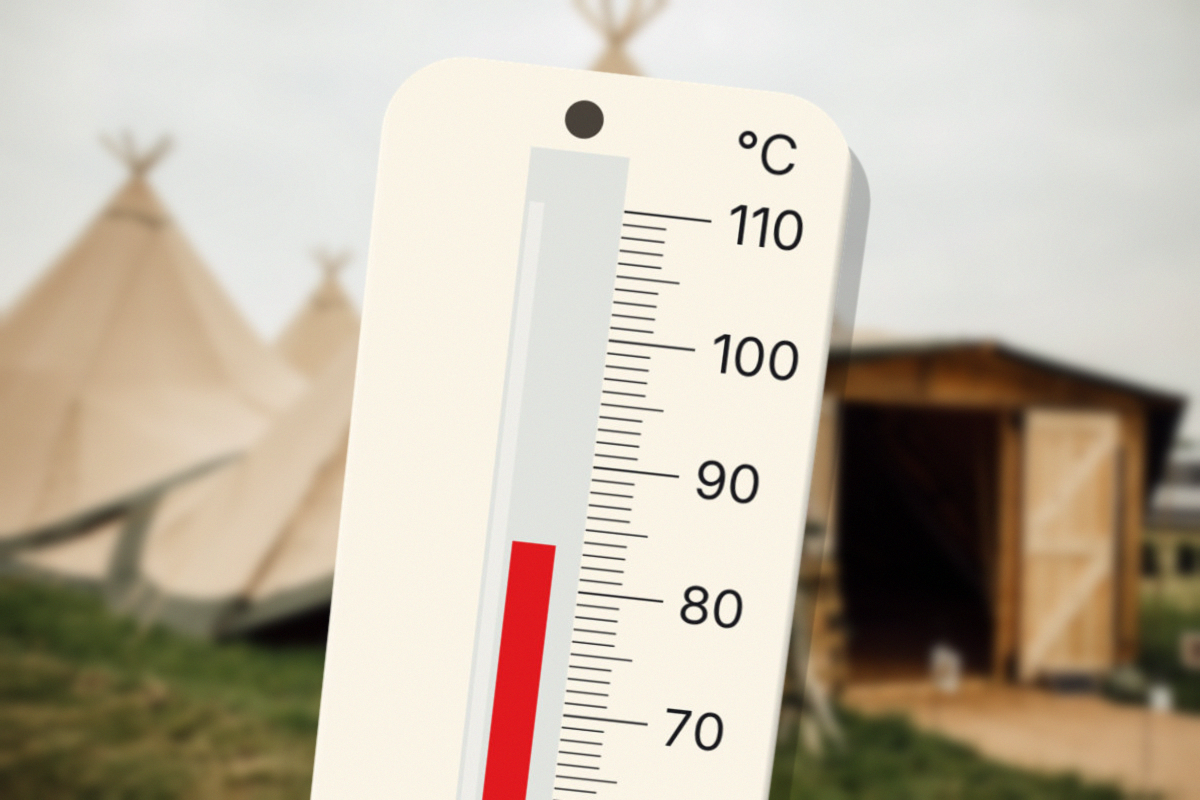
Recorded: 83.5; °C
